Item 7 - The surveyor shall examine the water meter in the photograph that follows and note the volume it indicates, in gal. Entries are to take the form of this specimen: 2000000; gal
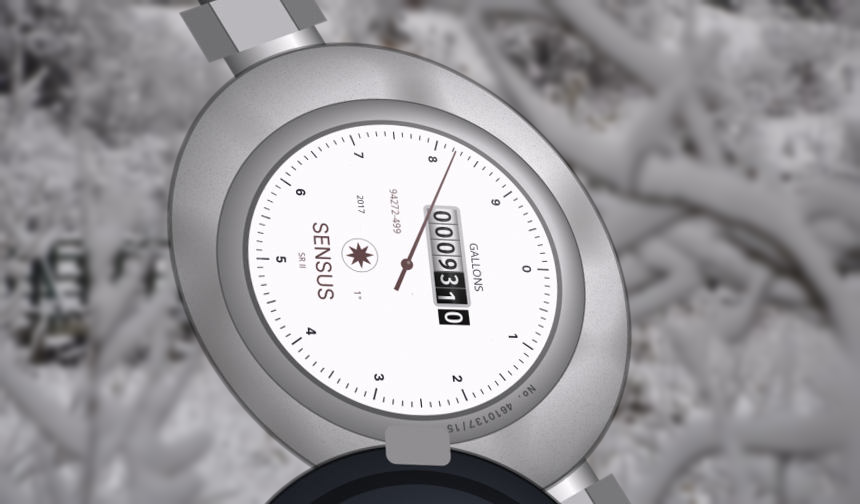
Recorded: 9308.2; gal
